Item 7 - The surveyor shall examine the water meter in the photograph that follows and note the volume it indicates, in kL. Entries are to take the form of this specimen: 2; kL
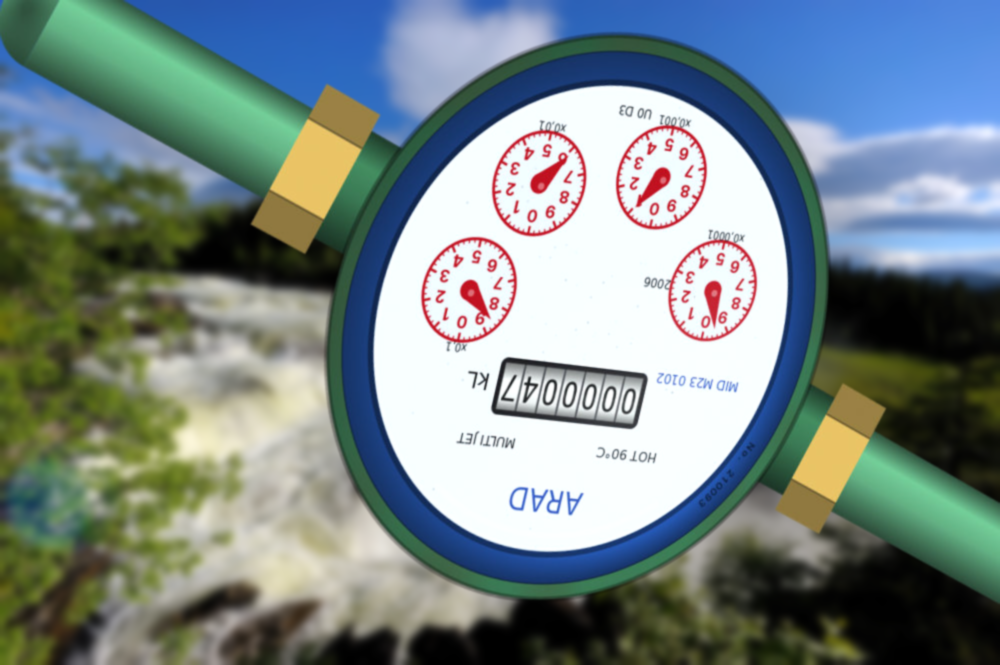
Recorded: 47.8609; kL
